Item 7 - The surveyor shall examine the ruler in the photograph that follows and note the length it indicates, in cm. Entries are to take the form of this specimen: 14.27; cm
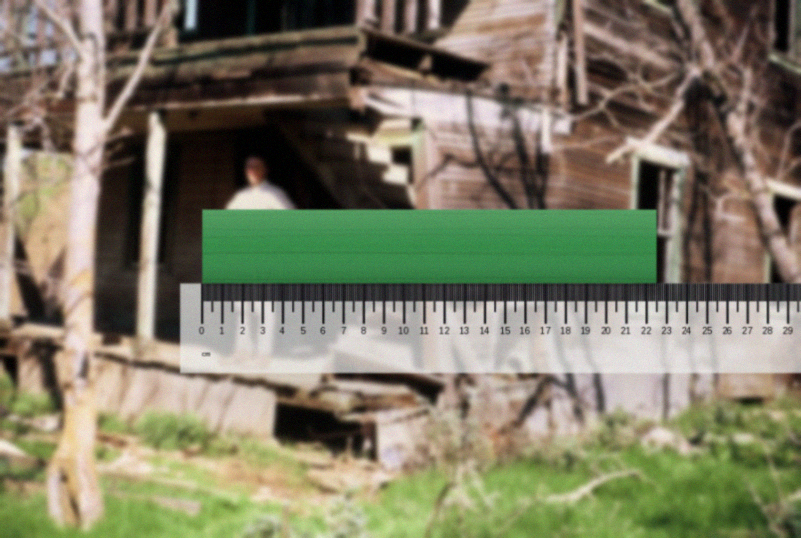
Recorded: 22.5; cm
